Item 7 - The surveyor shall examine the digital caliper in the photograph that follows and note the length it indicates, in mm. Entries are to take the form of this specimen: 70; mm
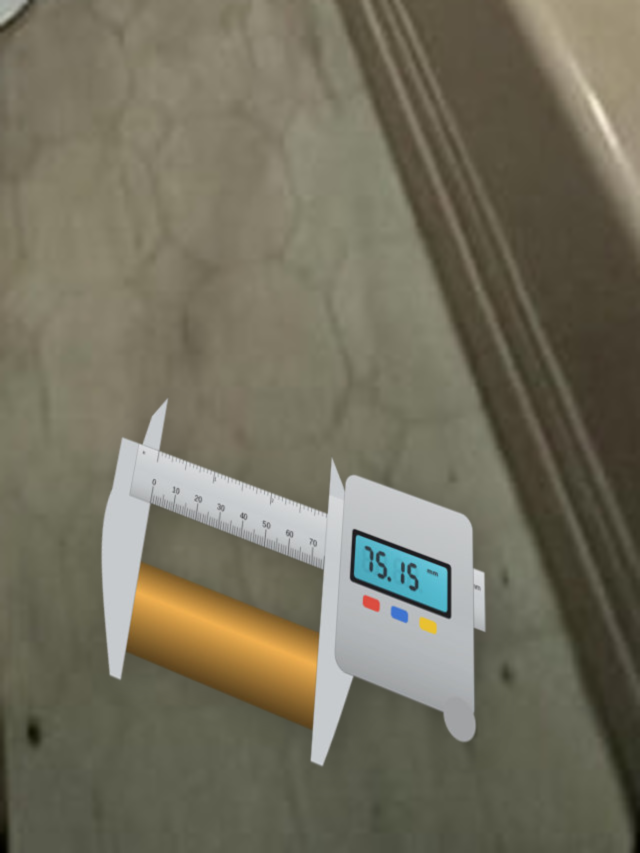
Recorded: 75.15; mm
